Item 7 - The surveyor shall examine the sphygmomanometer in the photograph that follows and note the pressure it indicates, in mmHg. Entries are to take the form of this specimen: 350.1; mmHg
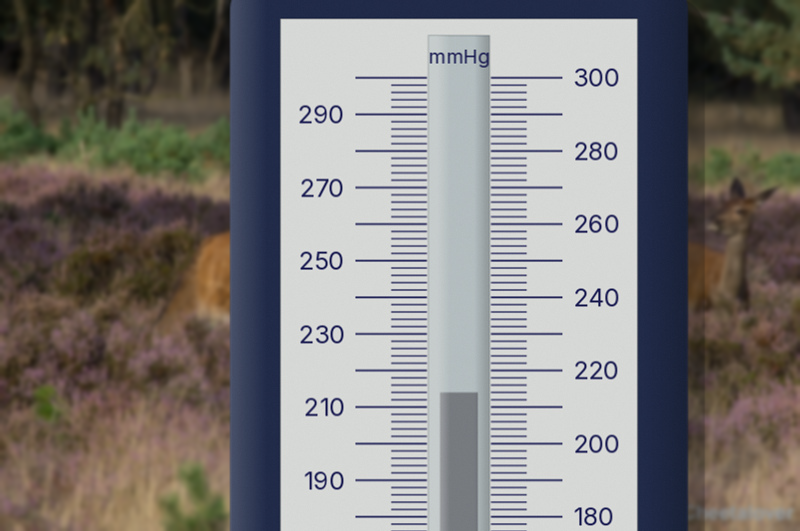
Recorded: 214; mmHg
